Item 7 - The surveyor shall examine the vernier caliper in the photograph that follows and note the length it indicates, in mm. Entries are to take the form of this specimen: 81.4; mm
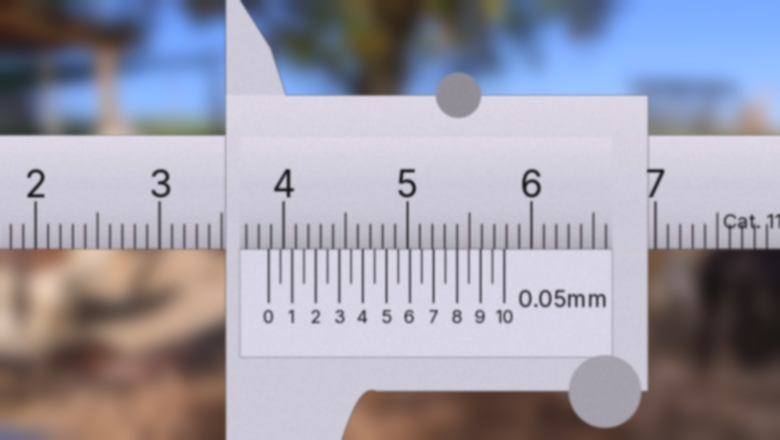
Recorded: 38.8; mm
